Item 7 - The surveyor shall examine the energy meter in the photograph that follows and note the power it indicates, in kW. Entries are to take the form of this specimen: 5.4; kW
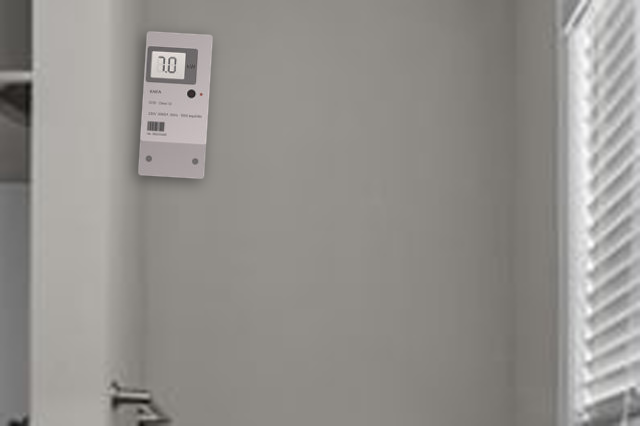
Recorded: 7.0; kW
